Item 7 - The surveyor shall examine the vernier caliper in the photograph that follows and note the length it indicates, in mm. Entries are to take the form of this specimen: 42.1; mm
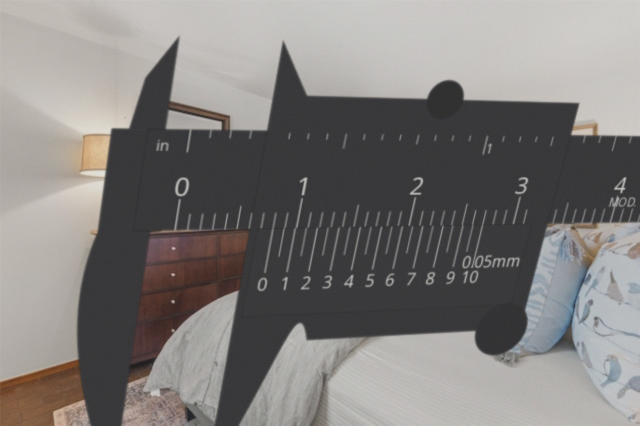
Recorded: 8.0; mm
